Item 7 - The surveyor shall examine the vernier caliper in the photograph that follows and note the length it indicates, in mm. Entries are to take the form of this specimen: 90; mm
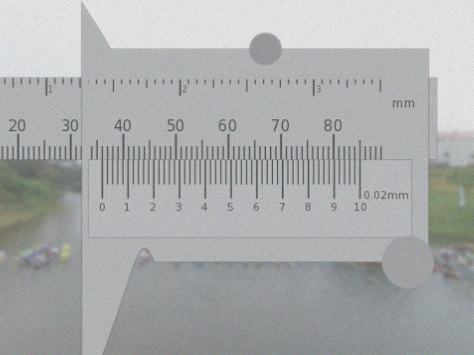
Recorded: 36.0; mm
